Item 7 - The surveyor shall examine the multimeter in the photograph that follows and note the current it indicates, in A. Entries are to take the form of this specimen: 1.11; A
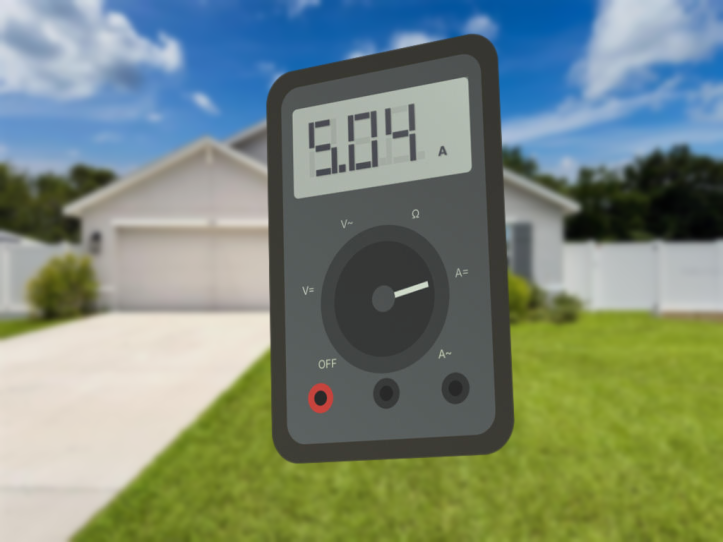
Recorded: 5.04; A
